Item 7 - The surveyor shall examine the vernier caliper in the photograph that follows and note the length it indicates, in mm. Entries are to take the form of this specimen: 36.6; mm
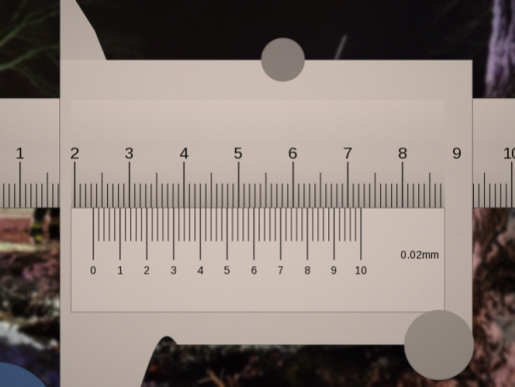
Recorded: 23.4; mm
